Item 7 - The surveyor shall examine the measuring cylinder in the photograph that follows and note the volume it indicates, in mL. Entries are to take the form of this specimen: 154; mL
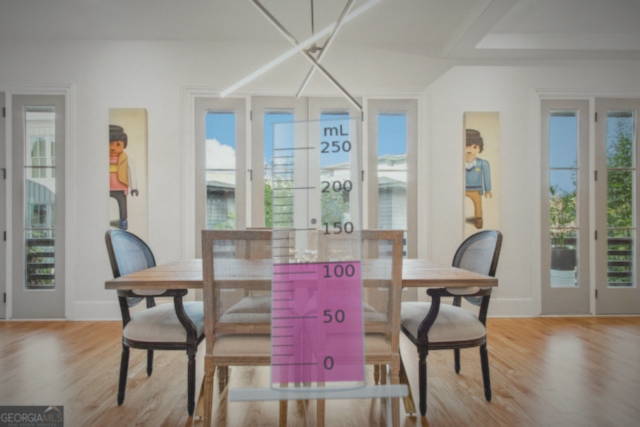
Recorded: 110; mL
